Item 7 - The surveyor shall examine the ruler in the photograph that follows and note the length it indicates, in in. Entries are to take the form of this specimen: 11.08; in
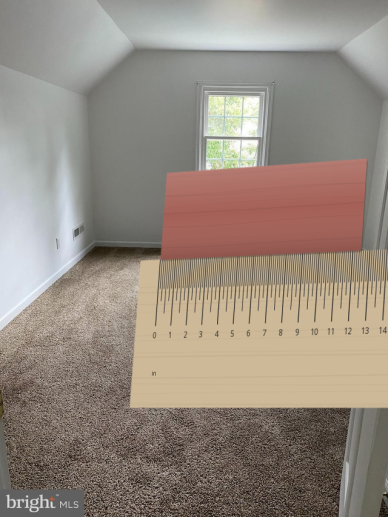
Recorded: 12.5; in
